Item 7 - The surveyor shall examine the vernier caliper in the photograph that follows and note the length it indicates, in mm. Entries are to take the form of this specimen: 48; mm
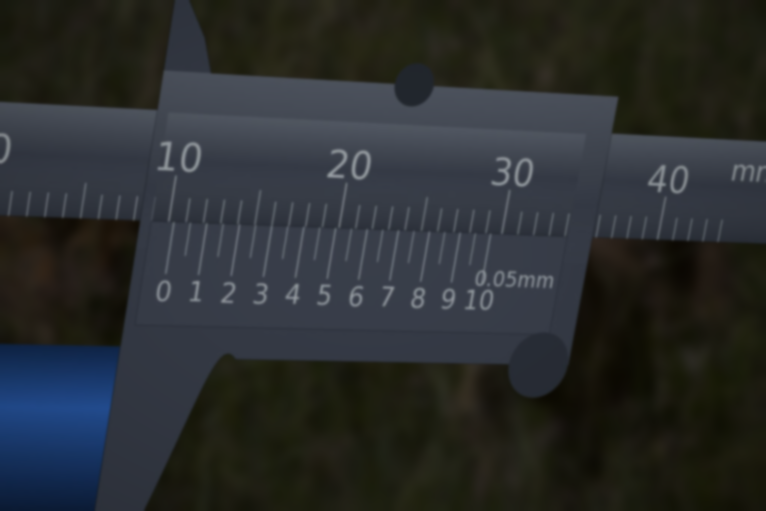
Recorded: 10.3; mm
